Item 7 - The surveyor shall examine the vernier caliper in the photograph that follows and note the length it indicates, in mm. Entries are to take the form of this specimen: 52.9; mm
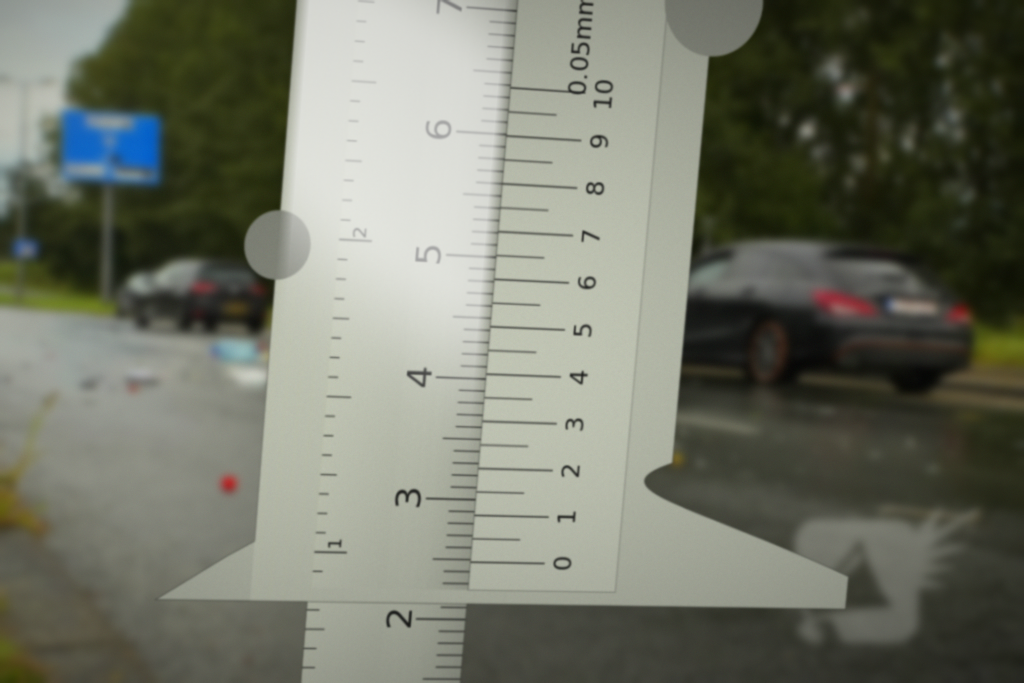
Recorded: 24.8; mm
